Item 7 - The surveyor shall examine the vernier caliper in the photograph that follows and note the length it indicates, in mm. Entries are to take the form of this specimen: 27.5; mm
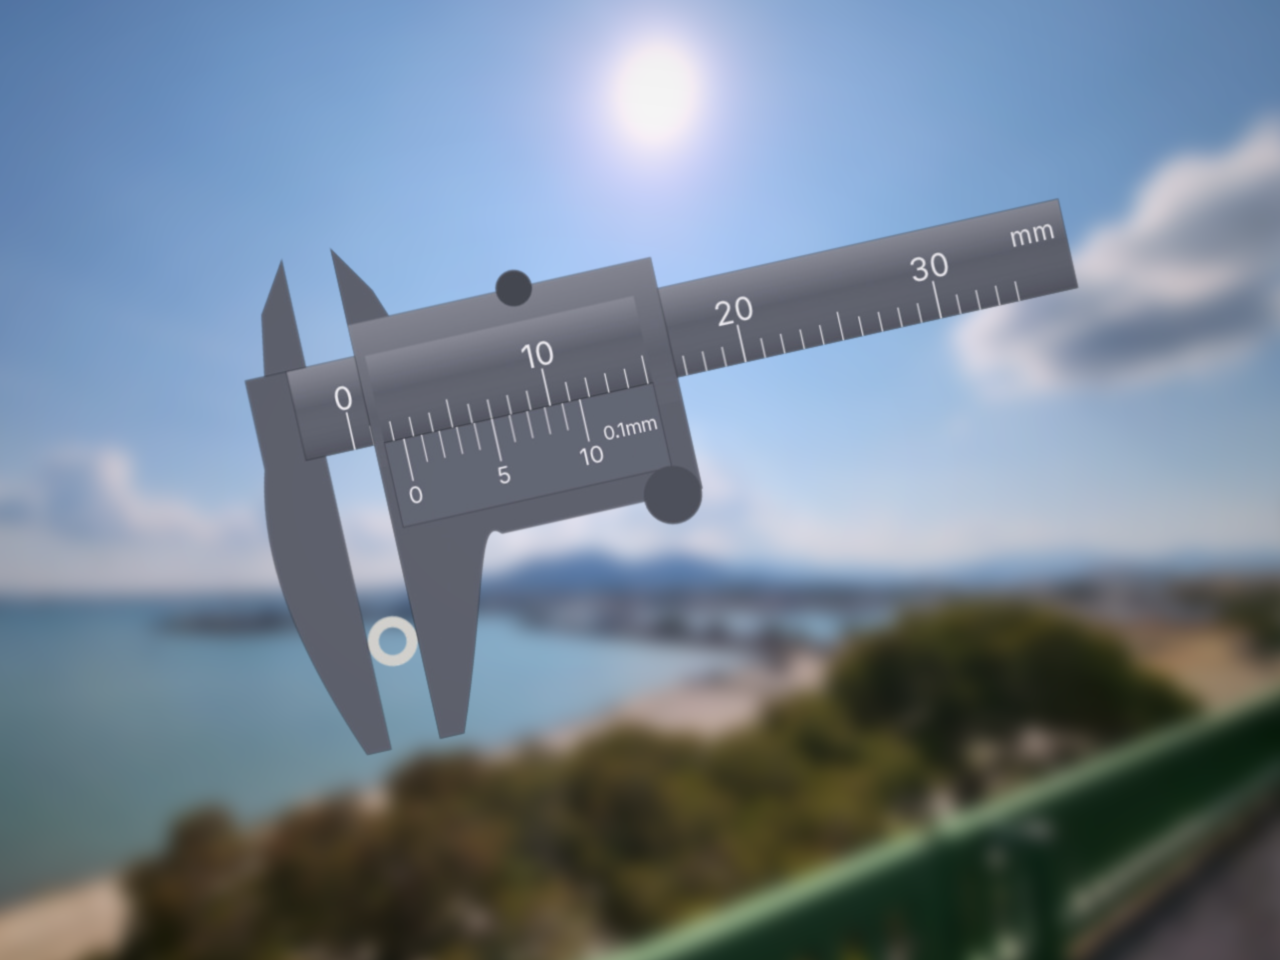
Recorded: 2.5; mm
